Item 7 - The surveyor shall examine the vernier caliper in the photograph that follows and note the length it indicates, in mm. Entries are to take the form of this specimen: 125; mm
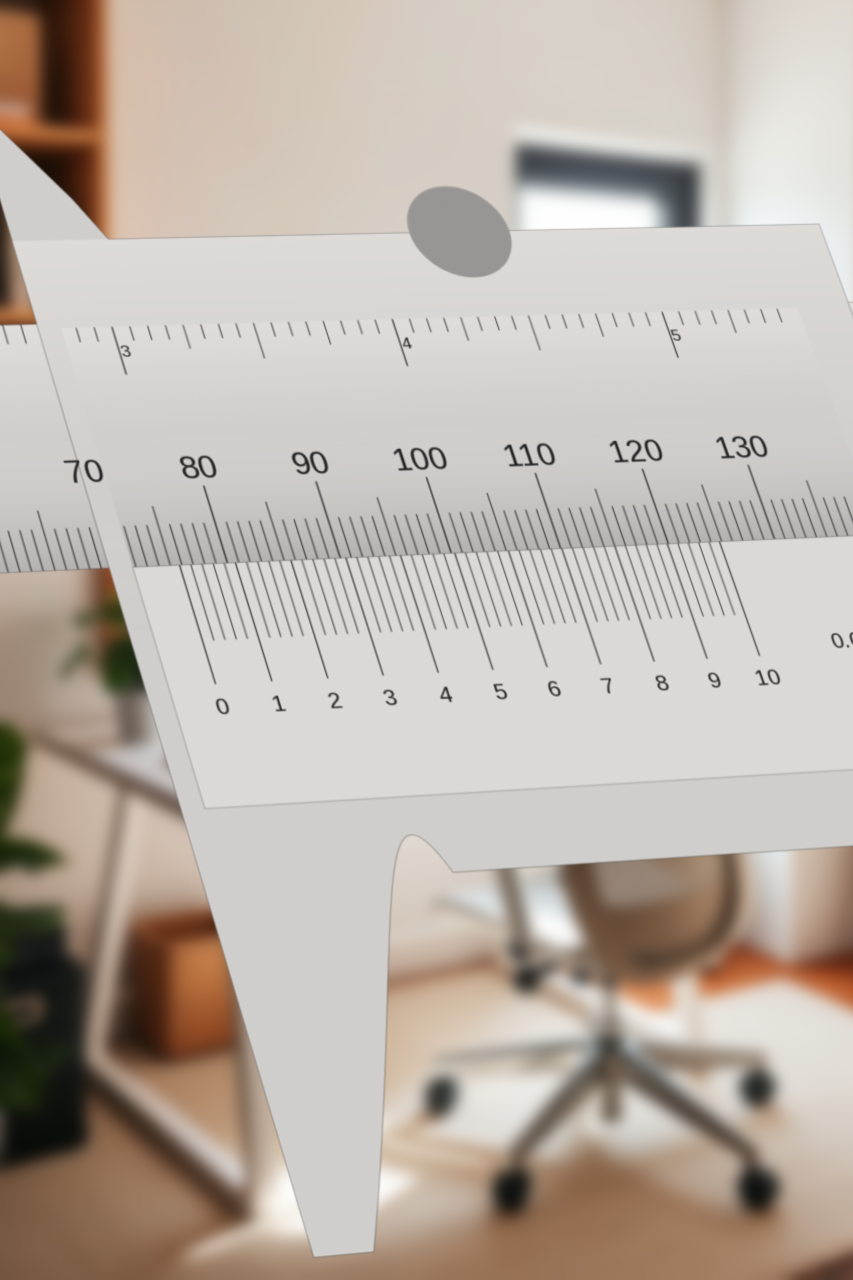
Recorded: 75.8; mm
